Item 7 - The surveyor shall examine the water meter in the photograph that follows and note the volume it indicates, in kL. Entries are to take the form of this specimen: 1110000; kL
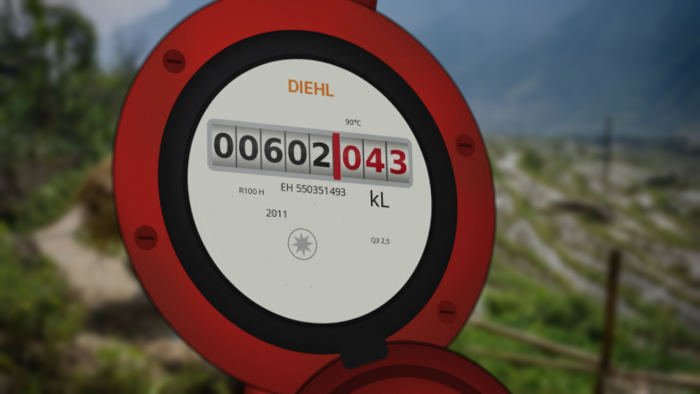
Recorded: 602.043; kL
